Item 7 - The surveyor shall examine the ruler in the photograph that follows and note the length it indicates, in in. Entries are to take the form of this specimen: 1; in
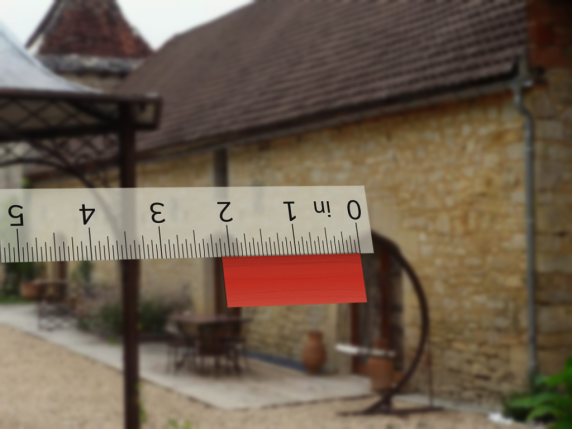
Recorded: 2.125; in
